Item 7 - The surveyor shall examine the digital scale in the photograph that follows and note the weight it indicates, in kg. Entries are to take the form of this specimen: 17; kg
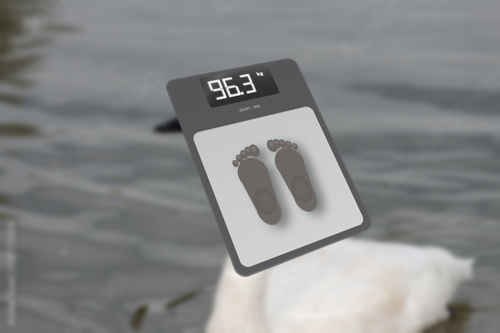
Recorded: 96.3; kg
